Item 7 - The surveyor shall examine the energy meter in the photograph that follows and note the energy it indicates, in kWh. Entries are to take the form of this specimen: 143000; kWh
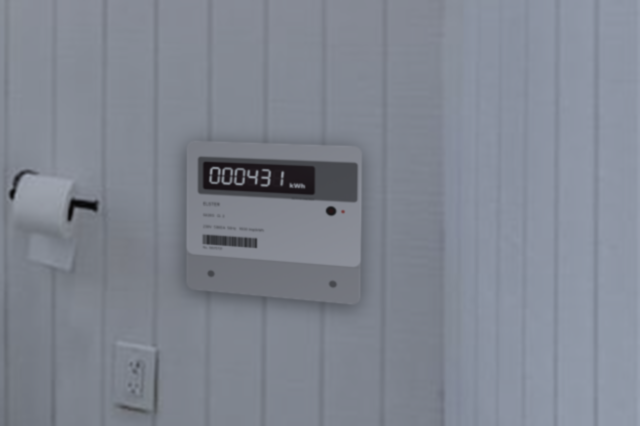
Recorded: 431; kWh
